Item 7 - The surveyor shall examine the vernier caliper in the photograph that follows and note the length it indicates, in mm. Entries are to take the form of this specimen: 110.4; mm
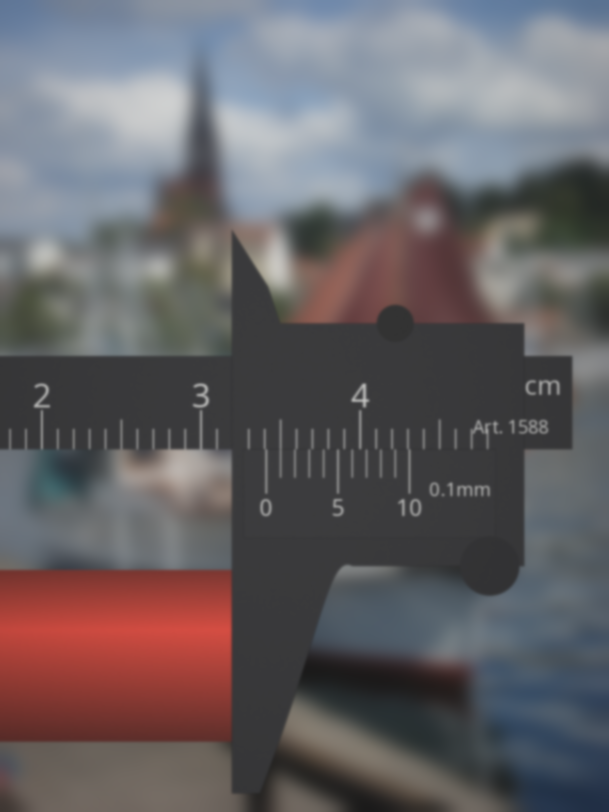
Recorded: 34.1; mm
